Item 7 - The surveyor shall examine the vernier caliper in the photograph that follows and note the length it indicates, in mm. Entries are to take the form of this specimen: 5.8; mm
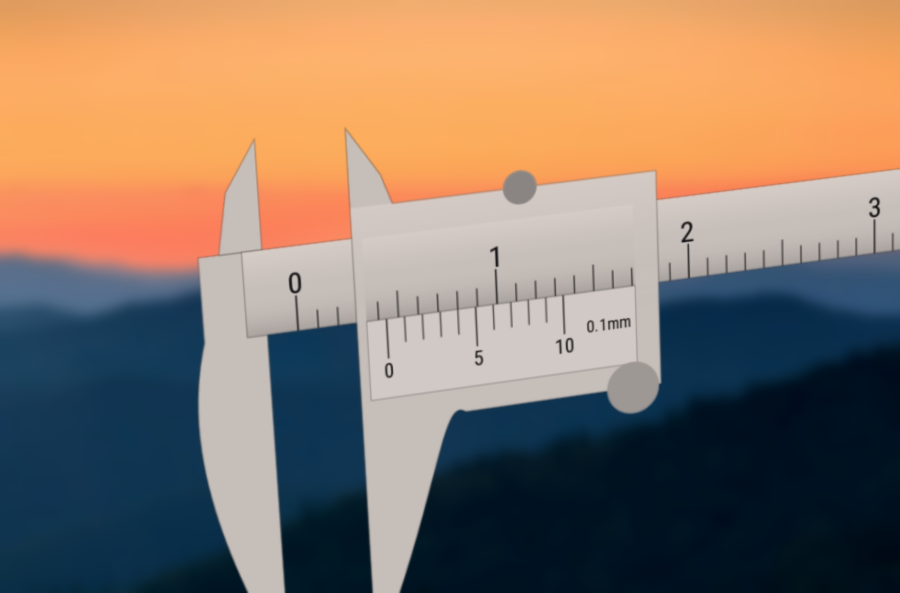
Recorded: 4.4; mm
